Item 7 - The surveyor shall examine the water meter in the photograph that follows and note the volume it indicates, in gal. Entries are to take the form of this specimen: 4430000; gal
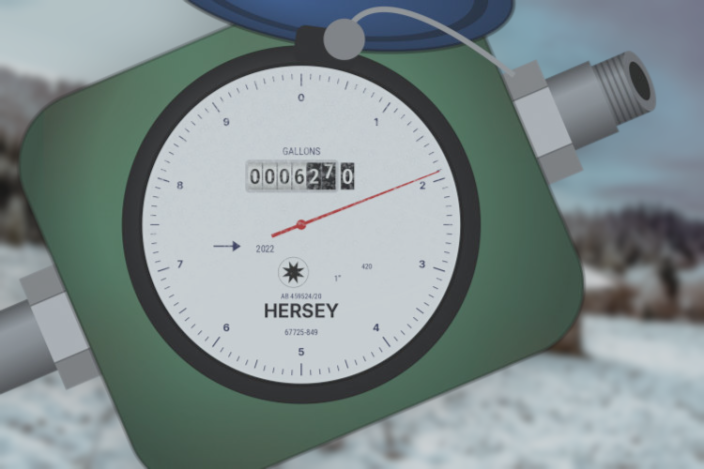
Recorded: 6271.9; gal
